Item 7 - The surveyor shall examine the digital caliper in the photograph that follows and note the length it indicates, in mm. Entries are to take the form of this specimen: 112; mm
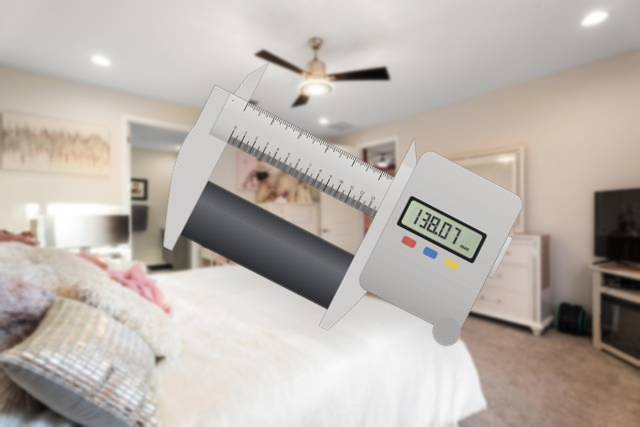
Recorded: 138.07; mm
